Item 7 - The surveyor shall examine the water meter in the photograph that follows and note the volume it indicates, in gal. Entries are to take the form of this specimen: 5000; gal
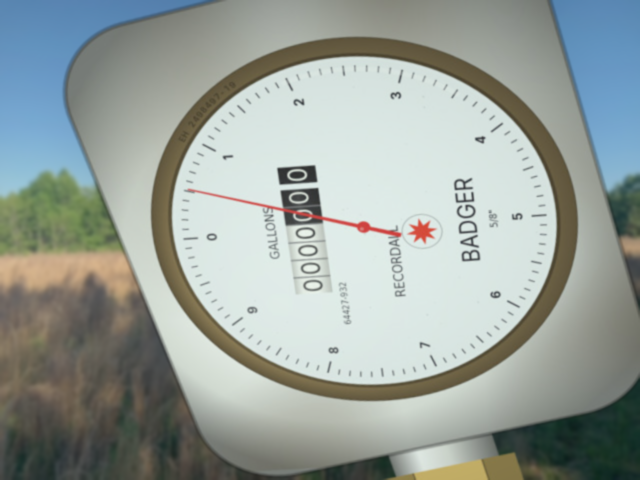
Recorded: 0.5; gal
